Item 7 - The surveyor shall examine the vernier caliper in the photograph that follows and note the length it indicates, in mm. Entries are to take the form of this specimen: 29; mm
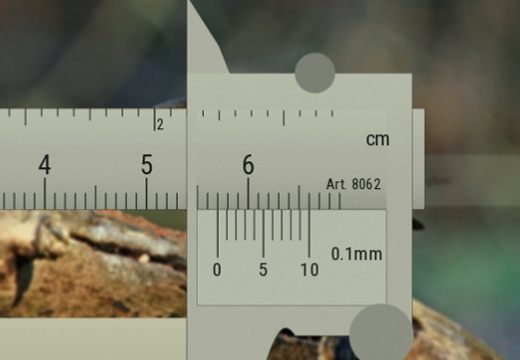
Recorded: 57.0; mm
